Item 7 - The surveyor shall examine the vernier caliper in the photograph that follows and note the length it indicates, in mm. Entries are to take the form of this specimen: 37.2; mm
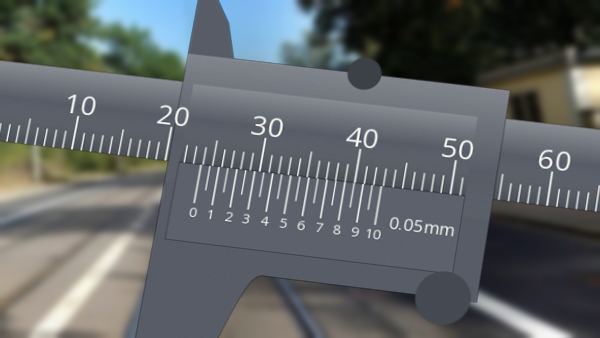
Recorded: 23.8; mm
